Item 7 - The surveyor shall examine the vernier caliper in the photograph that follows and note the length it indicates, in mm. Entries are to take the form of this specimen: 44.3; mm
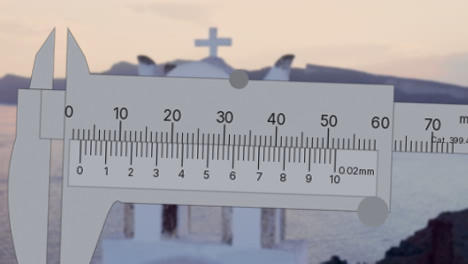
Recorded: 2.5; mm
